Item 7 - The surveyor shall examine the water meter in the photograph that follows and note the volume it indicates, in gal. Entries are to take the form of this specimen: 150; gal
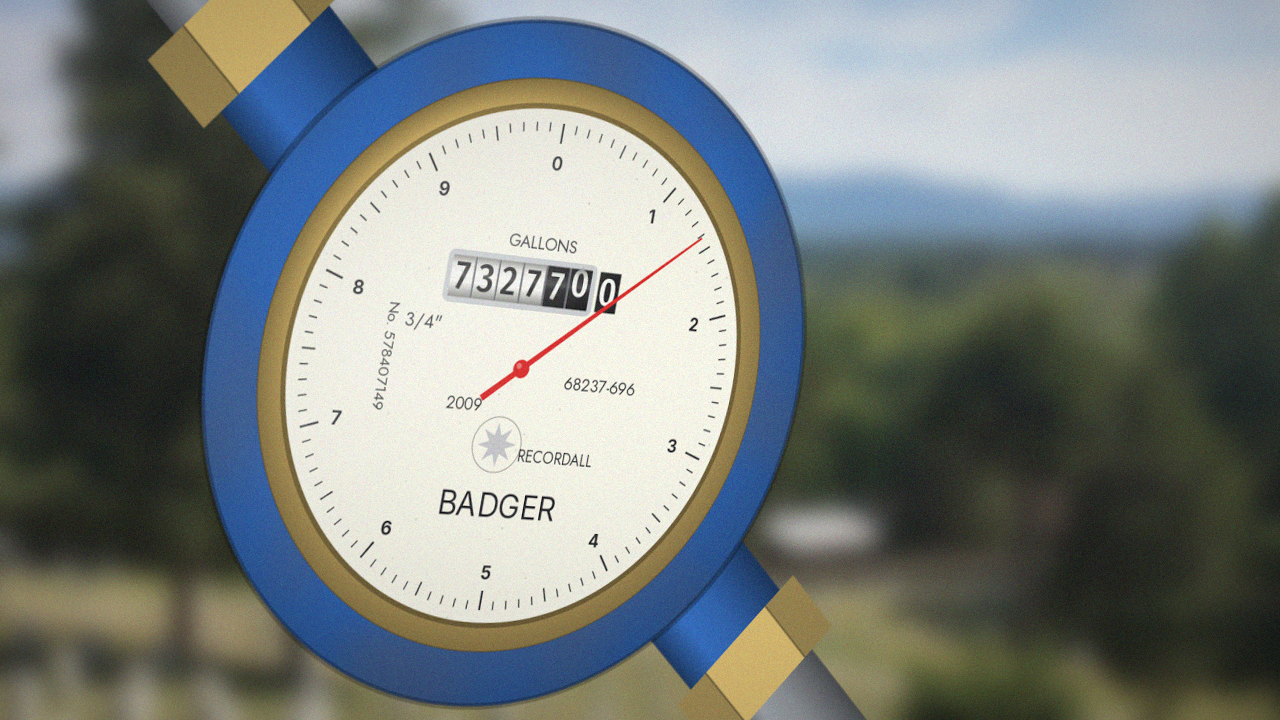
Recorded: 7327701.4; gal
